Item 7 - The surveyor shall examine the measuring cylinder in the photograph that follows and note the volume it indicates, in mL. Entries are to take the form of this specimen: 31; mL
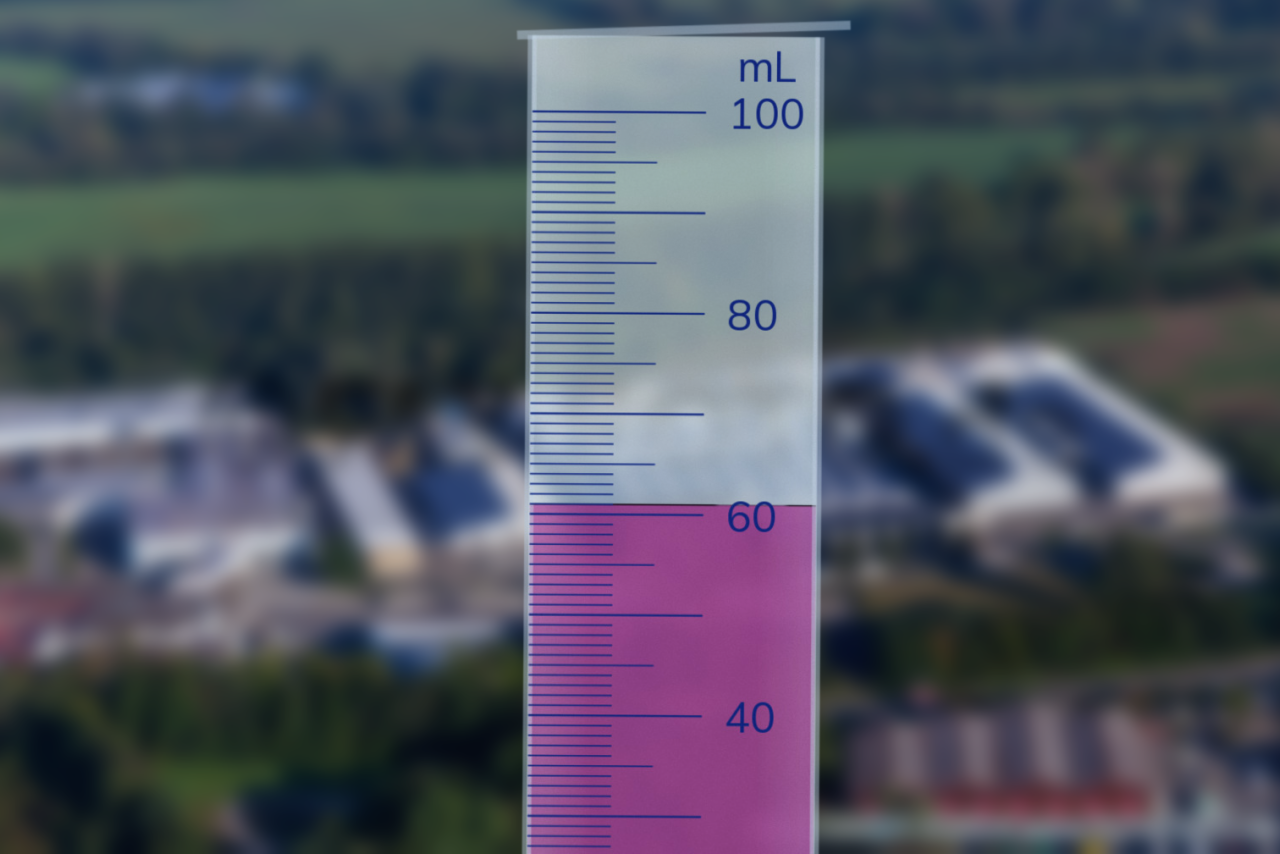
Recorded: 61; mL
